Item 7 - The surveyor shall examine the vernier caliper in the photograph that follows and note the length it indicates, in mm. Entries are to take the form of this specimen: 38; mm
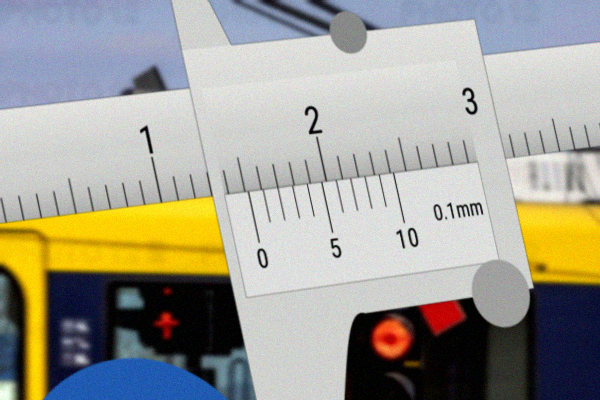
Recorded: 15.2; mm
